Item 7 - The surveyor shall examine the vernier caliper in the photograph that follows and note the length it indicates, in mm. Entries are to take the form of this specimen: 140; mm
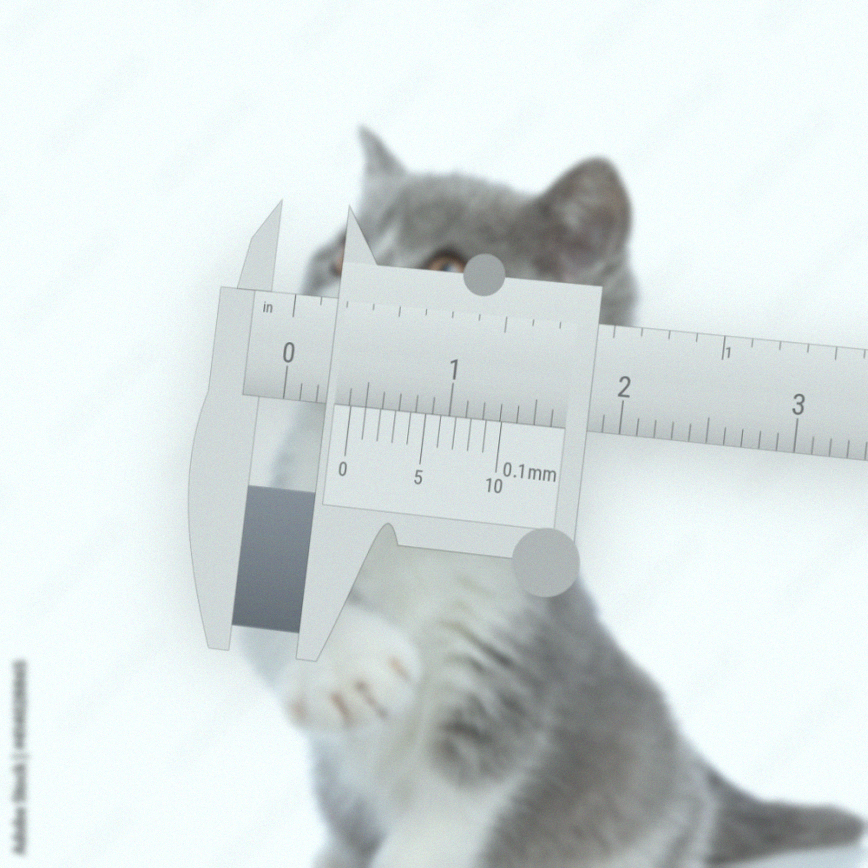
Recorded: 4.1; mm
